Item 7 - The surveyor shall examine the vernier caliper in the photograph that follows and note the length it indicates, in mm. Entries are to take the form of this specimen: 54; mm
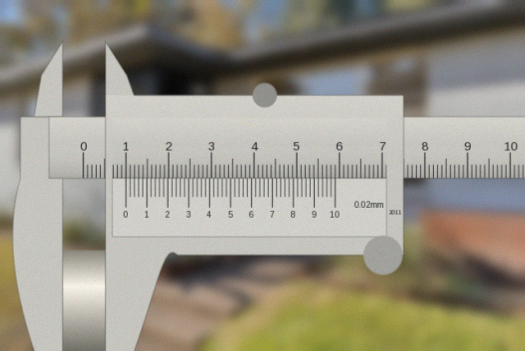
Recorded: 10.0; mm
